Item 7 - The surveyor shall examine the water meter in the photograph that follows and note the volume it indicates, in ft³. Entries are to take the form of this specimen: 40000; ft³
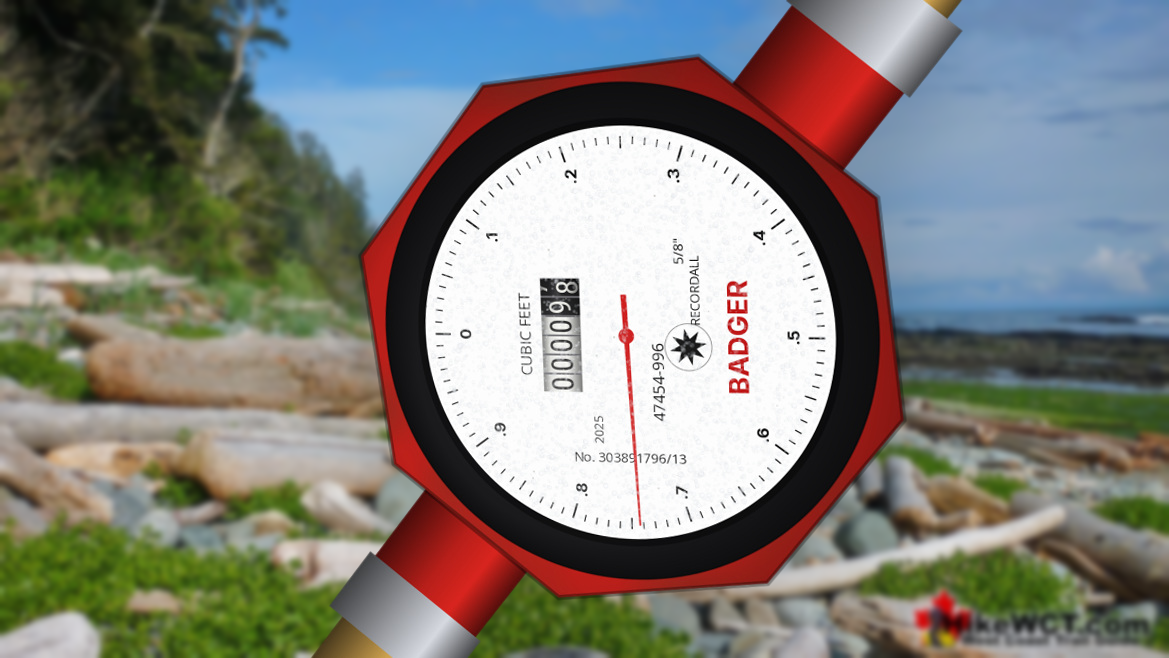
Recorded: 97.74; ft³
